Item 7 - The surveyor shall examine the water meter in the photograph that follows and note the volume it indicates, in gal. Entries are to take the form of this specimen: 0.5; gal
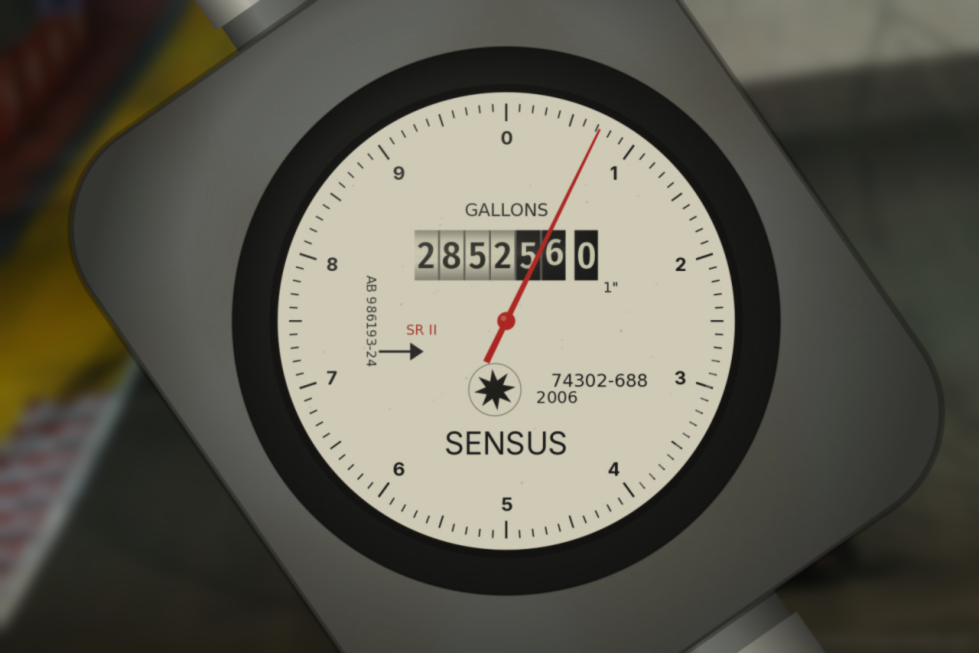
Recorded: 2852560.7; gal
